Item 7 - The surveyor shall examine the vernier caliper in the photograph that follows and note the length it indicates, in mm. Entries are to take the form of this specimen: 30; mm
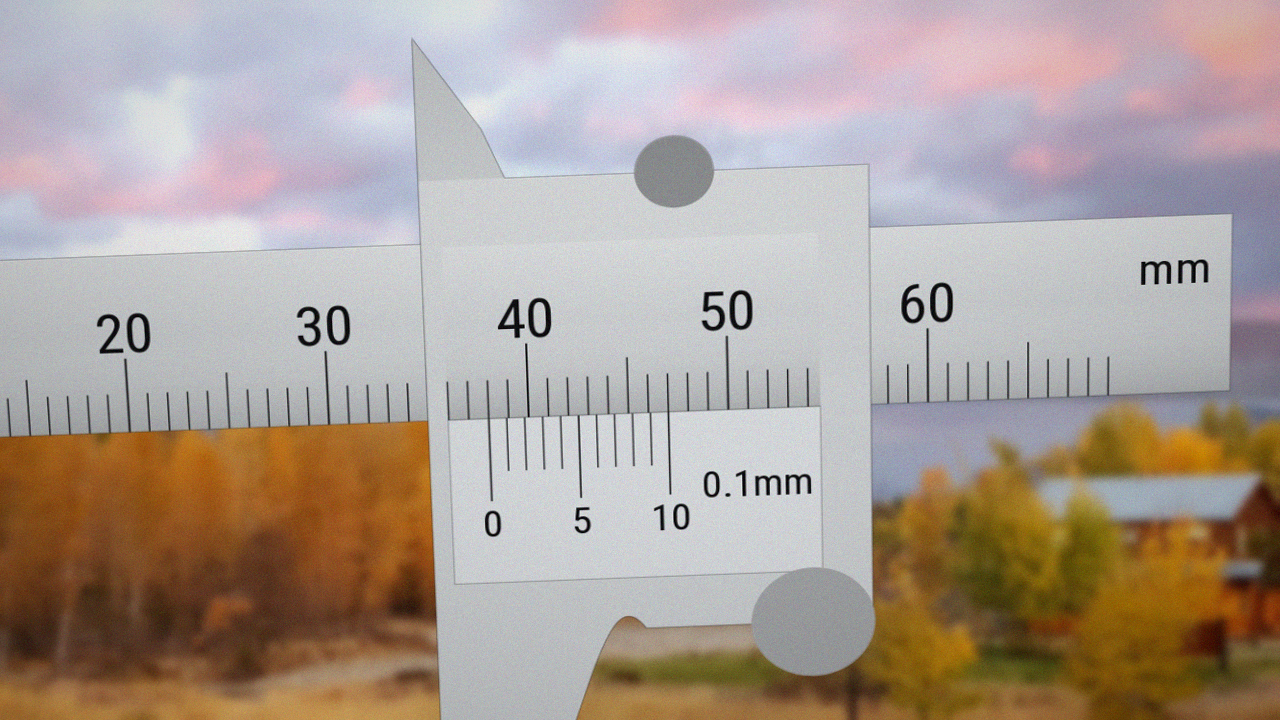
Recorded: 38.0; mm
